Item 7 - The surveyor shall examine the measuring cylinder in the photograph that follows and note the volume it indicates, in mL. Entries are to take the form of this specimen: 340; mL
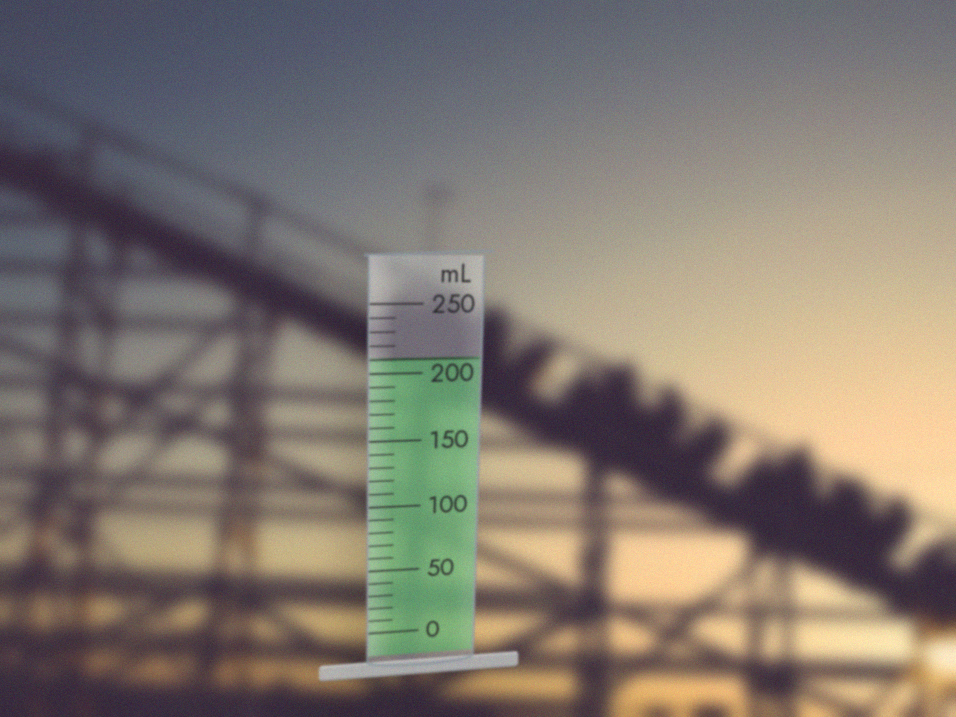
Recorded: 210; mL
